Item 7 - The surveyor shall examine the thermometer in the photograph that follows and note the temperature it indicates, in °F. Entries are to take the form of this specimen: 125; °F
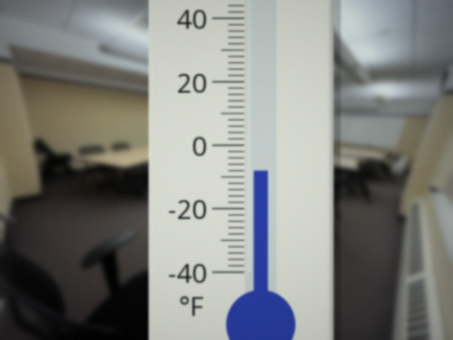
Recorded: -8; °F
